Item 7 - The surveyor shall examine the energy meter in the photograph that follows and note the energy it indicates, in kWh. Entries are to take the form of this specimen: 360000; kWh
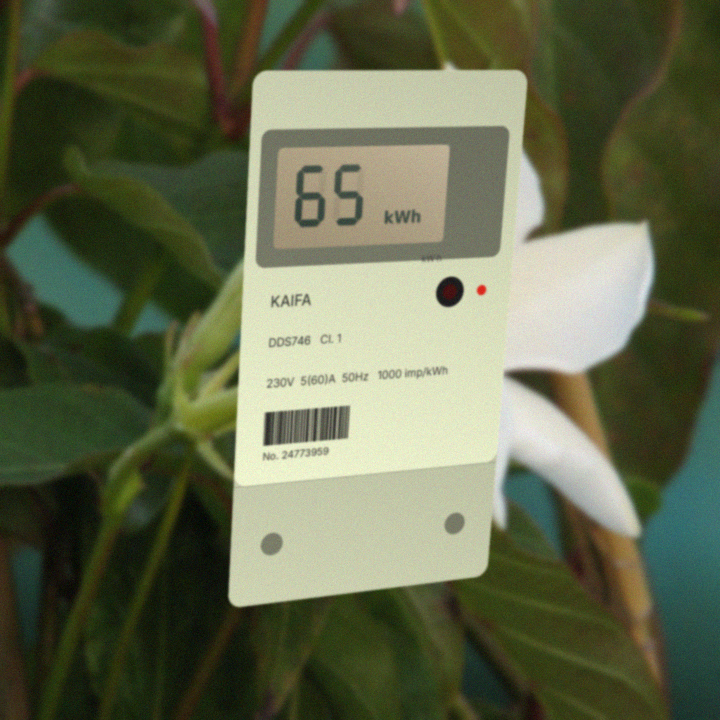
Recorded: 65; kWh
